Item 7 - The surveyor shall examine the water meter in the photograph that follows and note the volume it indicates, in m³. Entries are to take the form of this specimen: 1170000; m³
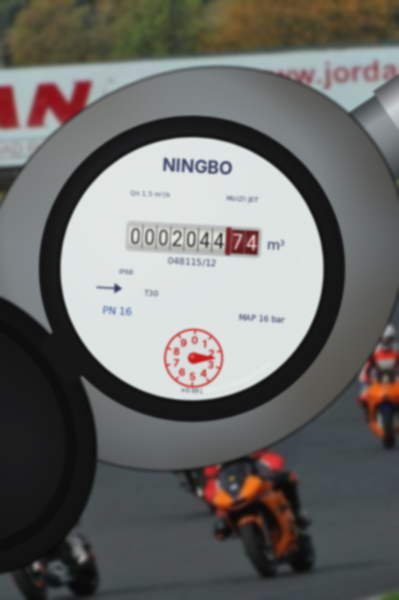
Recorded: 2044.742; m³
